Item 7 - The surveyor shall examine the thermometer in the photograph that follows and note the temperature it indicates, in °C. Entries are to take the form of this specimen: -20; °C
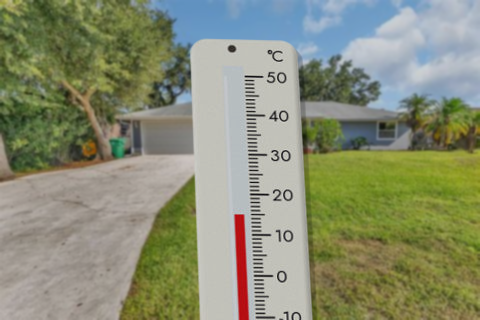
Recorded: 15; °C
